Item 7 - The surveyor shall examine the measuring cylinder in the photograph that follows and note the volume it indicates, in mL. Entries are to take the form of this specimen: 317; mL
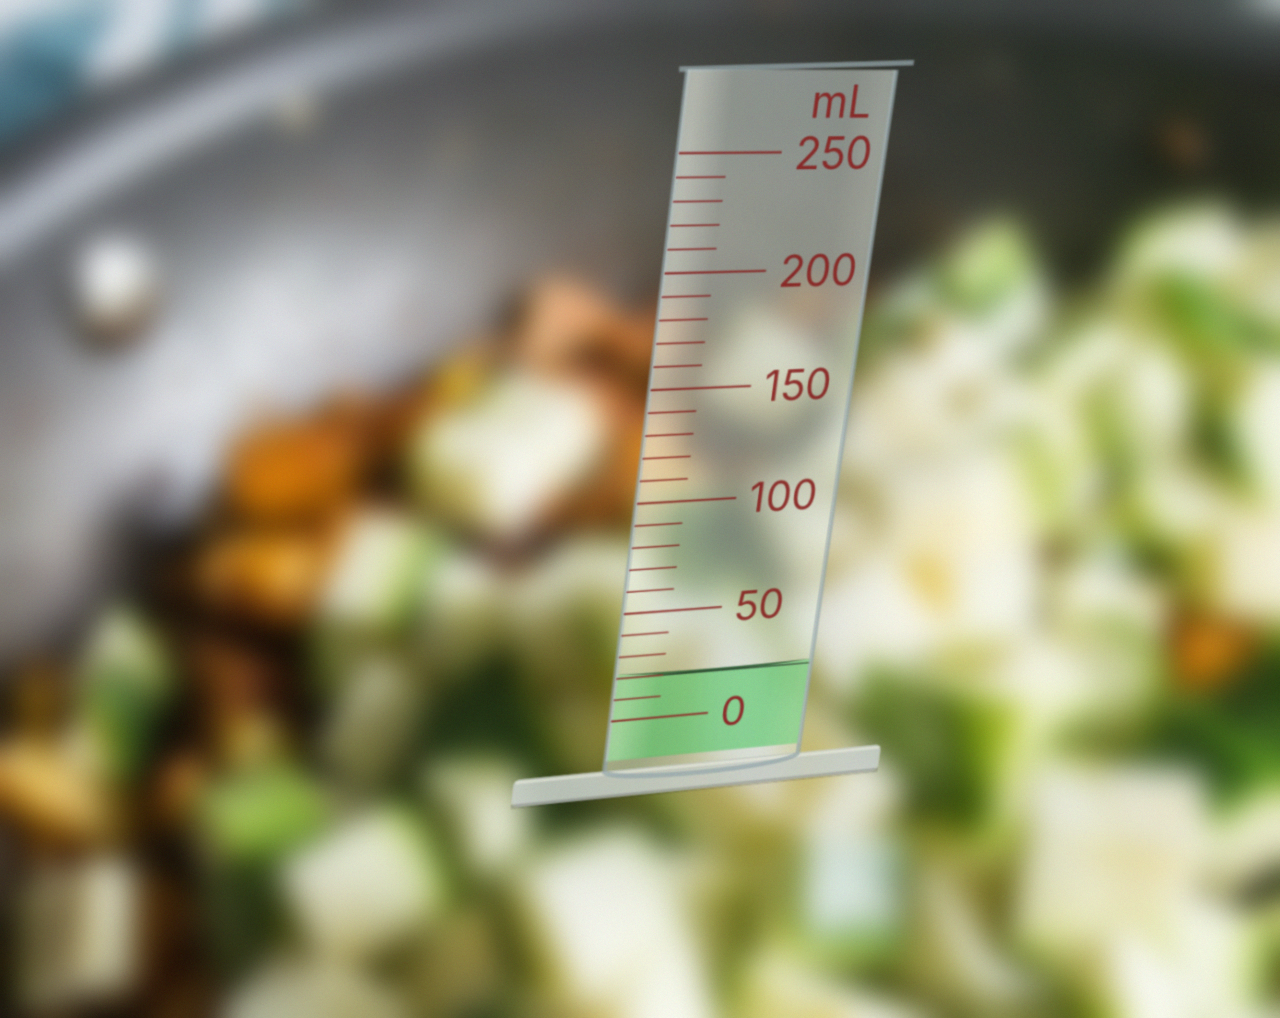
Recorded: 20; mL
